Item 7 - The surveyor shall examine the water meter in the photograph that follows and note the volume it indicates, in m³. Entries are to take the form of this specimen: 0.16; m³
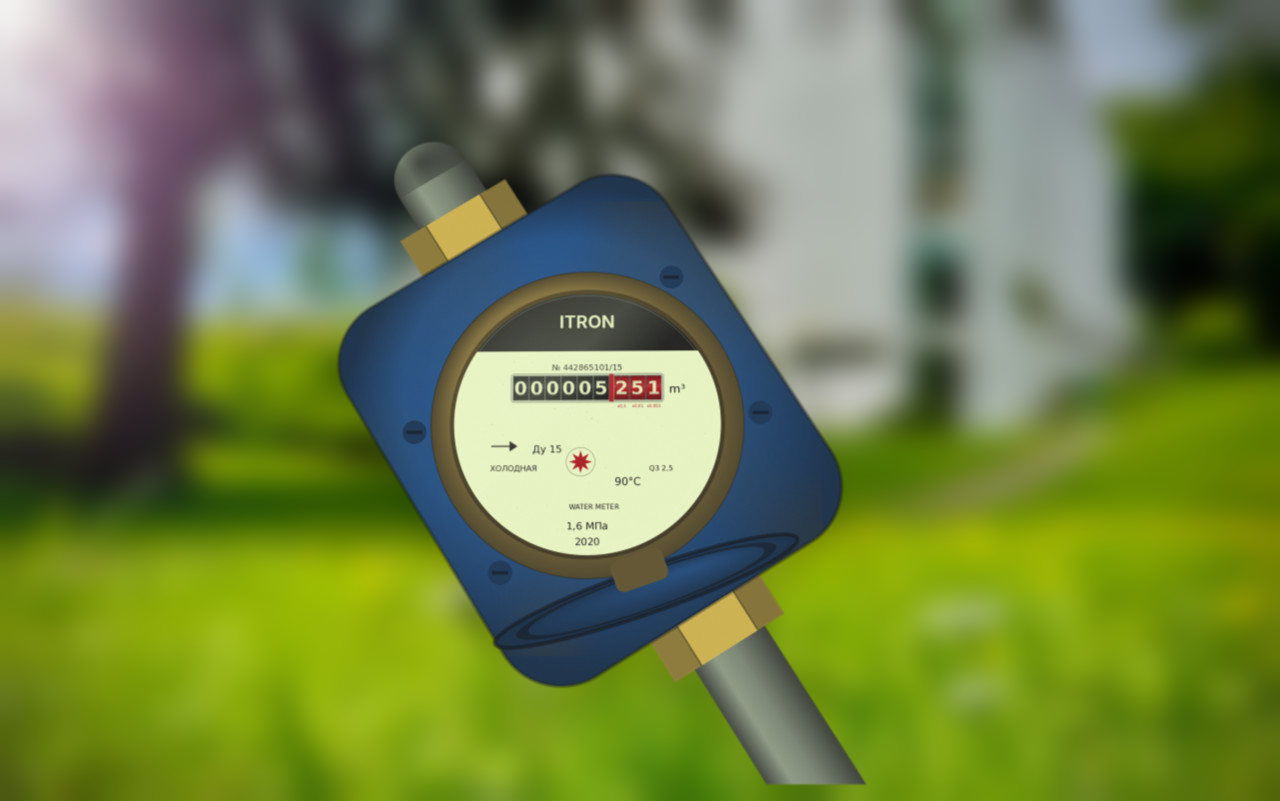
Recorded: 5.251; m³
